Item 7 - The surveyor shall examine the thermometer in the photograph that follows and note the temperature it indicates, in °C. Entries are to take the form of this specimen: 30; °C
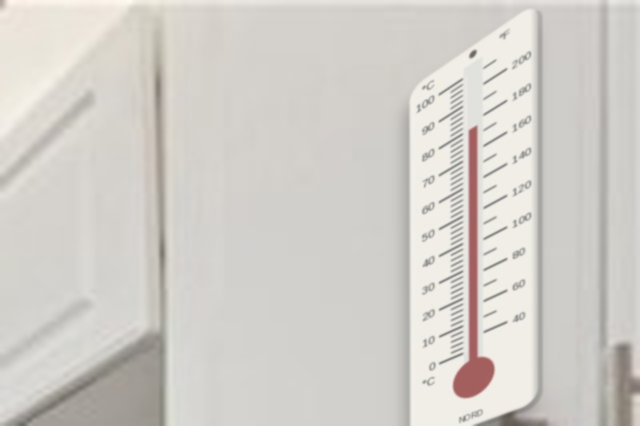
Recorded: 80; °C
